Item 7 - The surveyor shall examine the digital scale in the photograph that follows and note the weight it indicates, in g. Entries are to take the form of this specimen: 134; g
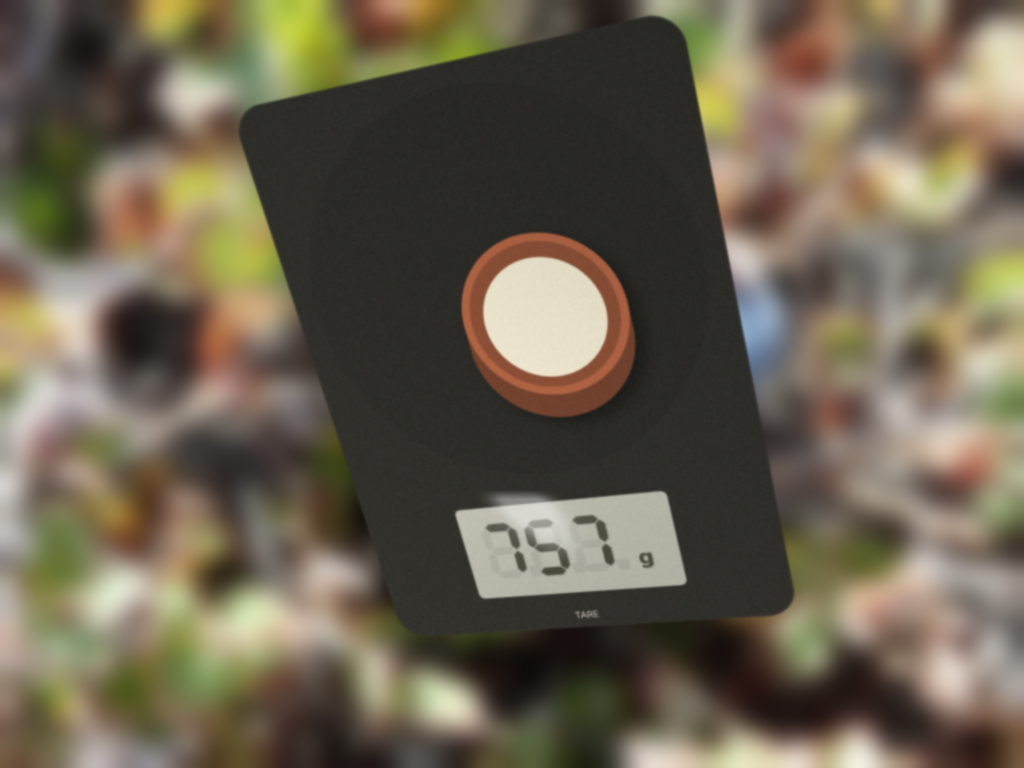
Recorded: 757; g
